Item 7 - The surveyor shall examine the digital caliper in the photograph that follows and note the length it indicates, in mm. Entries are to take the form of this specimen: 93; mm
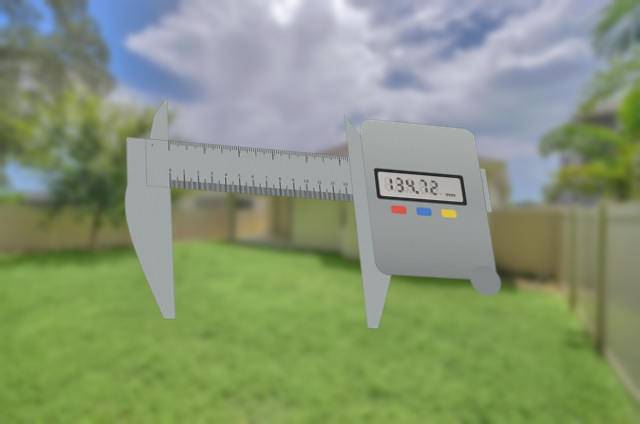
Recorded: 134.72; mm
